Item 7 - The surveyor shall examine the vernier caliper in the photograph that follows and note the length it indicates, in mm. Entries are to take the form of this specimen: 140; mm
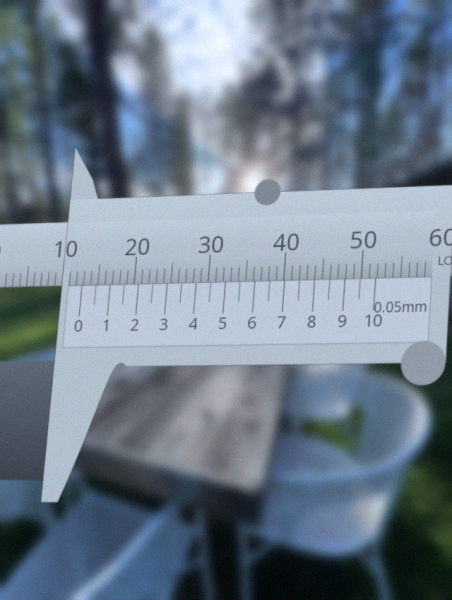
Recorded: 12.8; mm
